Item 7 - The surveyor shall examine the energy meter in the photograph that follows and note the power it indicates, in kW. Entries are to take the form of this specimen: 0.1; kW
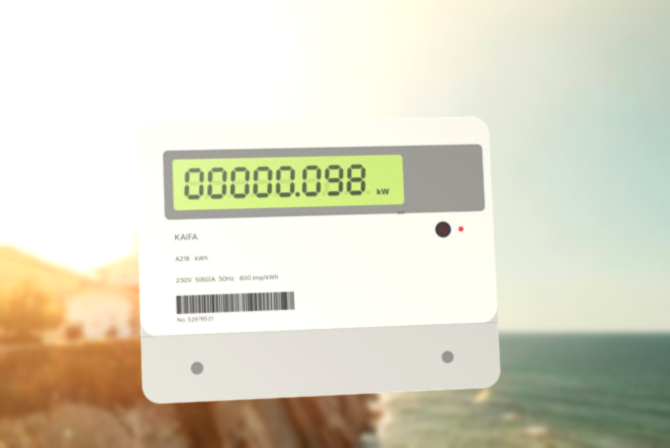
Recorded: 0.098; kW
